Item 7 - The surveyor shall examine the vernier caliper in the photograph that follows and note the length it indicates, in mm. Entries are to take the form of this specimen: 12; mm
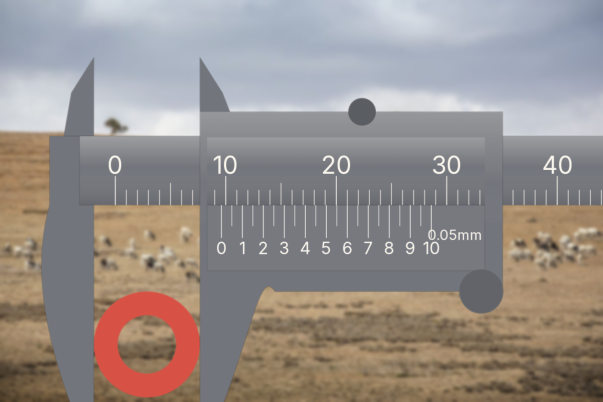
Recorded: 9.6; mm
